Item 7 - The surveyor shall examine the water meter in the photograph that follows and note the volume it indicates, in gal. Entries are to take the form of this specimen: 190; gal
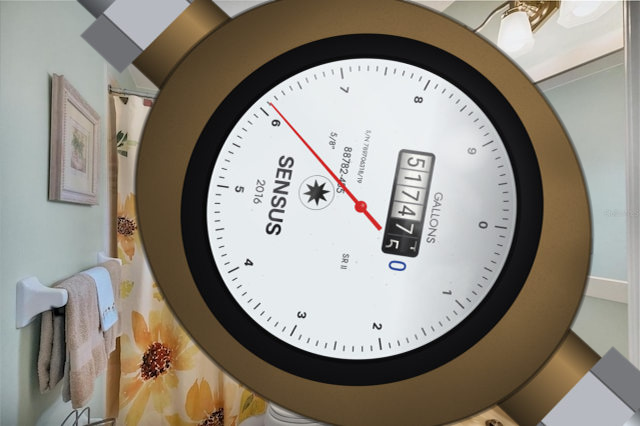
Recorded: 5174746.1; gal
